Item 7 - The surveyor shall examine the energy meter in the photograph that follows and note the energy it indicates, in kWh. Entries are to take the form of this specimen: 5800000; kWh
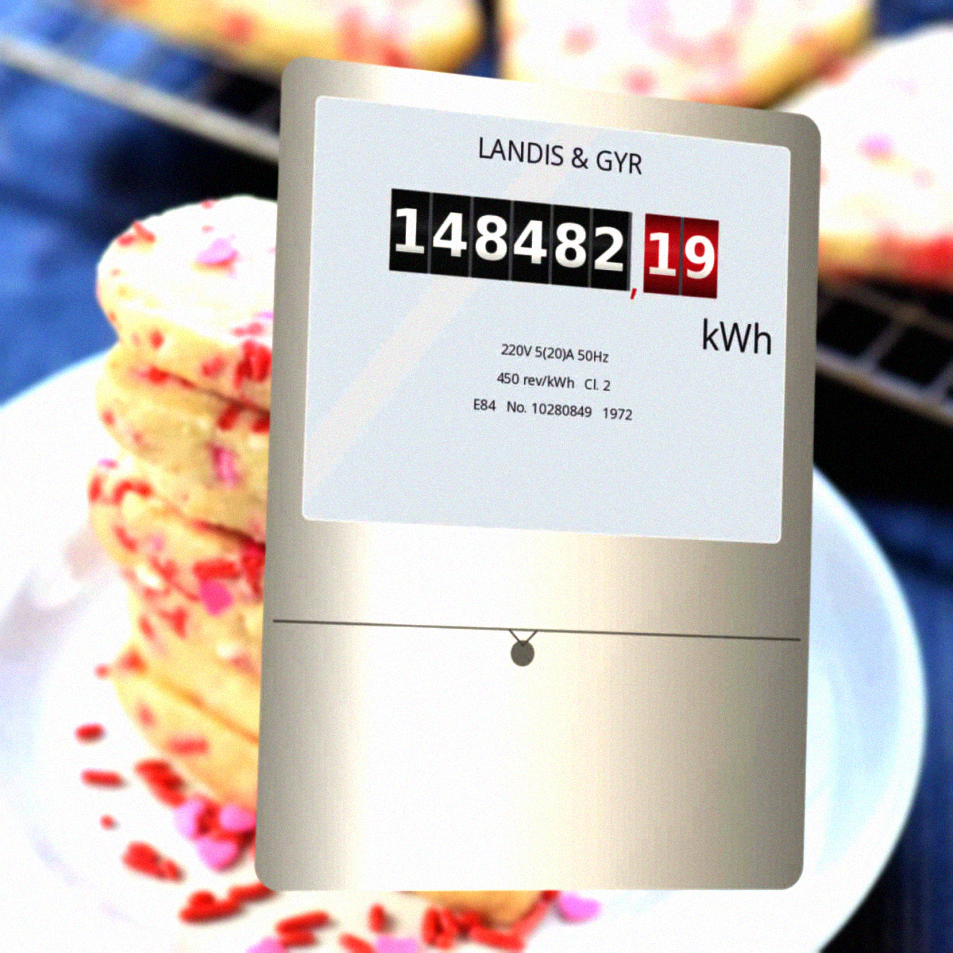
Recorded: 148482.19; kWh
